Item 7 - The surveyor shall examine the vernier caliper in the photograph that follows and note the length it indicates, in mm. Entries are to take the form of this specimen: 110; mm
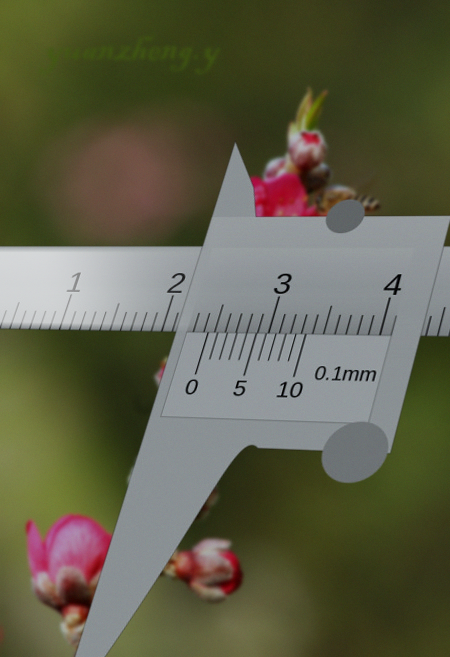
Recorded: 24.4; mm
